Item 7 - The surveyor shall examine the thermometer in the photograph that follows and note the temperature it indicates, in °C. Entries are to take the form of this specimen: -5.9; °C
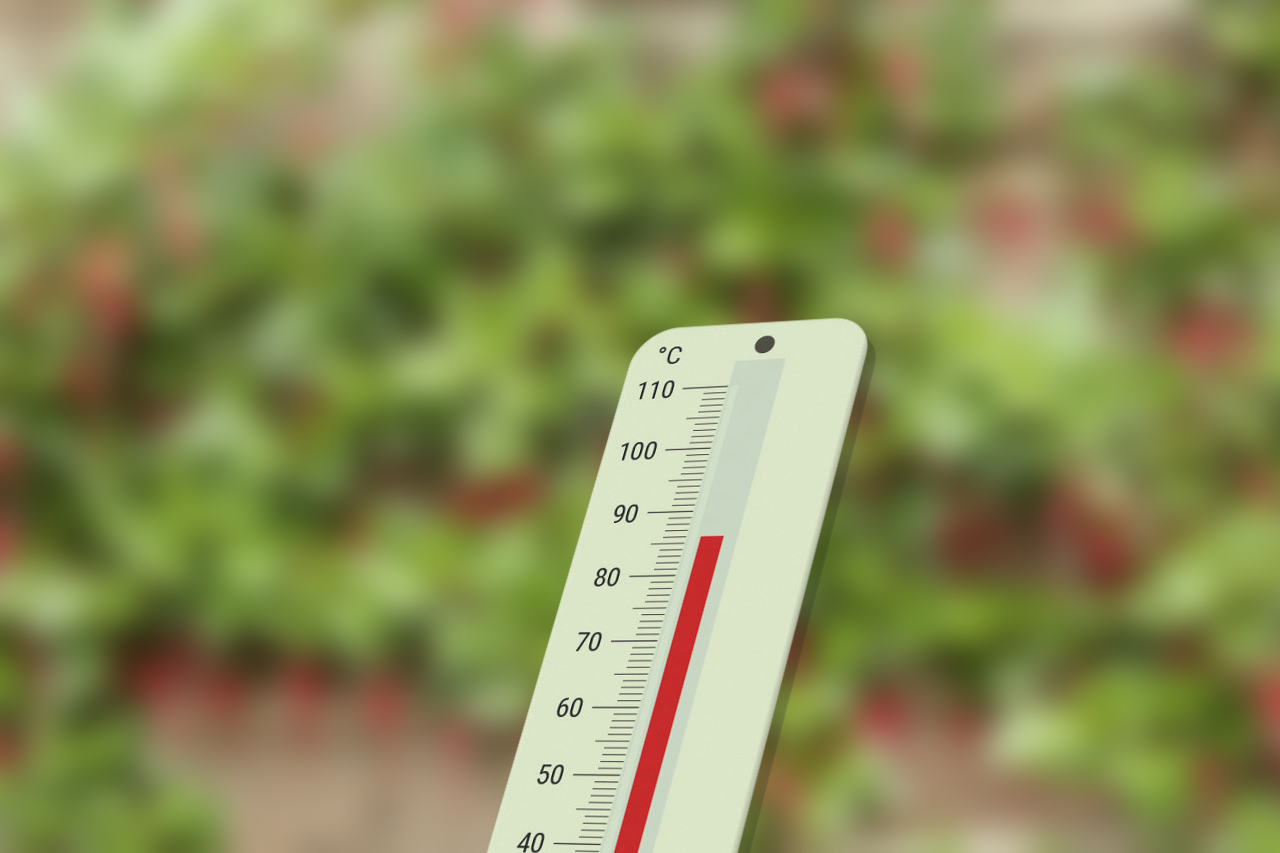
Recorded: 86; °C
